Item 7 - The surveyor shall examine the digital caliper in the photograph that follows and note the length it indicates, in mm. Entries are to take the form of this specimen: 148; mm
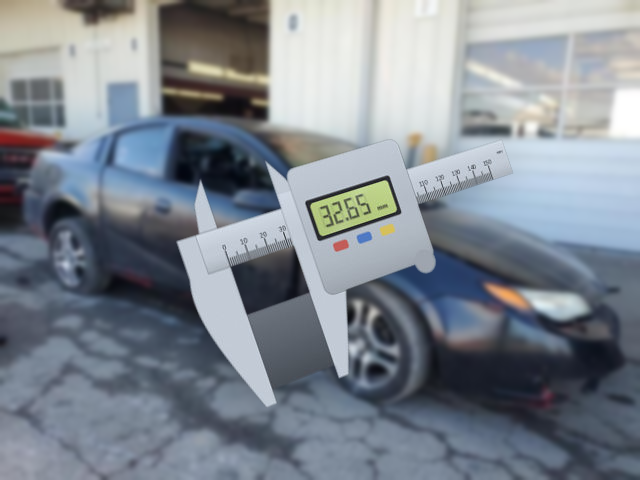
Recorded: 32.65; mm
